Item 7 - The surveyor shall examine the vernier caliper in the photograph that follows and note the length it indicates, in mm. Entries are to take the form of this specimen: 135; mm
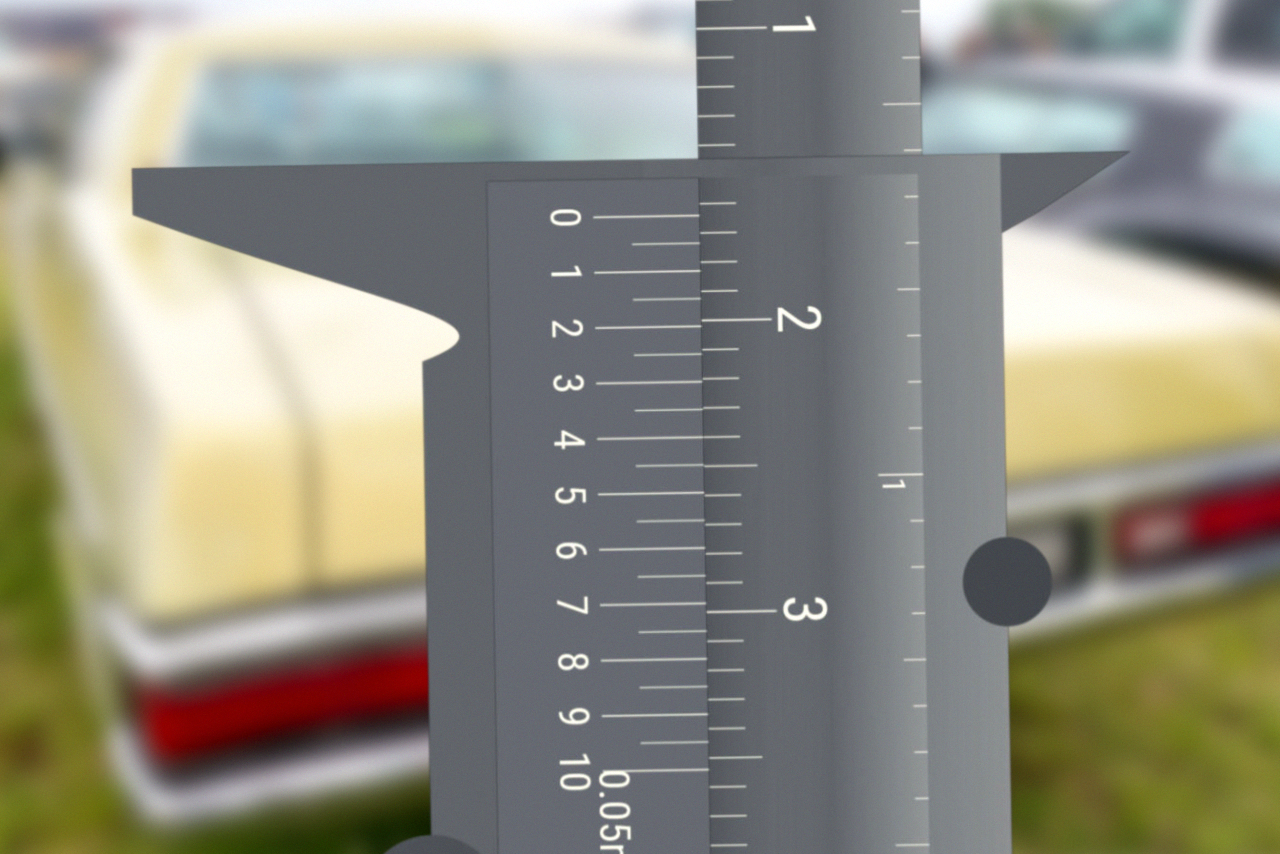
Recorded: 16.40; mm
